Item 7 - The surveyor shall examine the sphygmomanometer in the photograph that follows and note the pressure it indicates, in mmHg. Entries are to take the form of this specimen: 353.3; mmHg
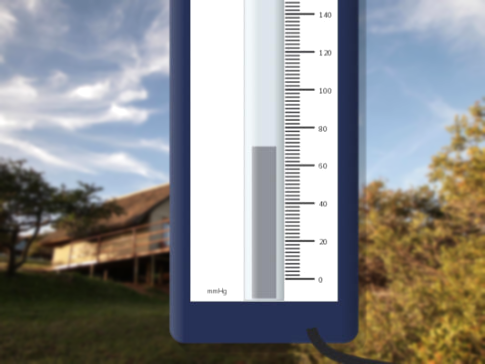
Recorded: 70; mmHg
